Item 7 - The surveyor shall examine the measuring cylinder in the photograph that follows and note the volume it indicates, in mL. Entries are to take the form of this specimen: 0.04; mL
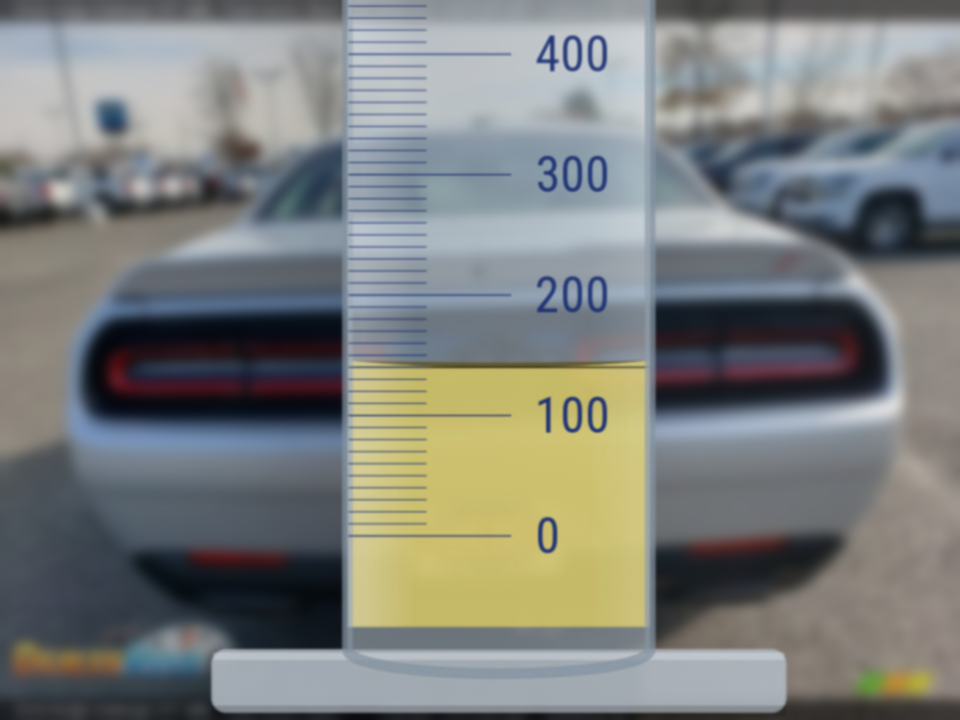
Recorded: 140; mL
